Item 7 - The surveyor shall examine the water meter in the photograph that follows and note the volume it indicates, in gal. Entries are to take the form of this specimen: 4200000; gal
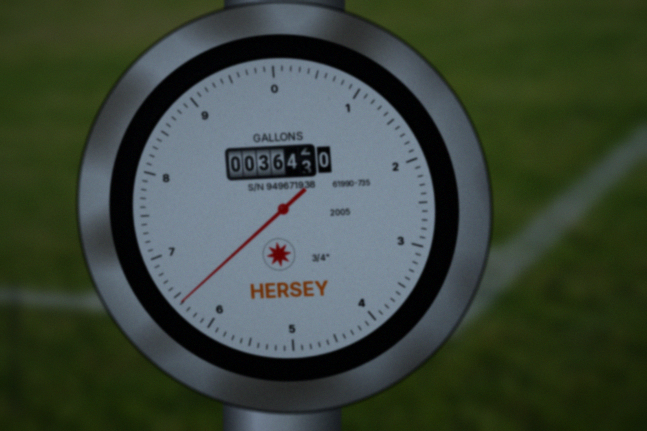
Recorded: 36426.4; gal
